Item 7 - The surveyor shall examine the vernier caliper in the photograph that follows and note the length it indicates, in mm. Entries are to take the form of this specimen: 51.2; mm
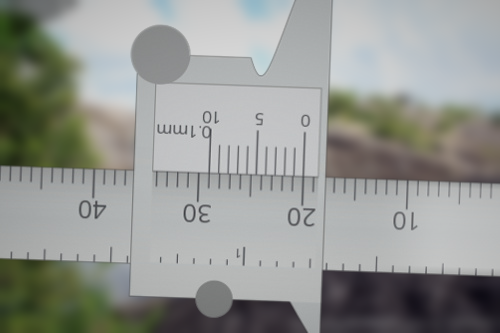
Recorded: 20.0; mm
